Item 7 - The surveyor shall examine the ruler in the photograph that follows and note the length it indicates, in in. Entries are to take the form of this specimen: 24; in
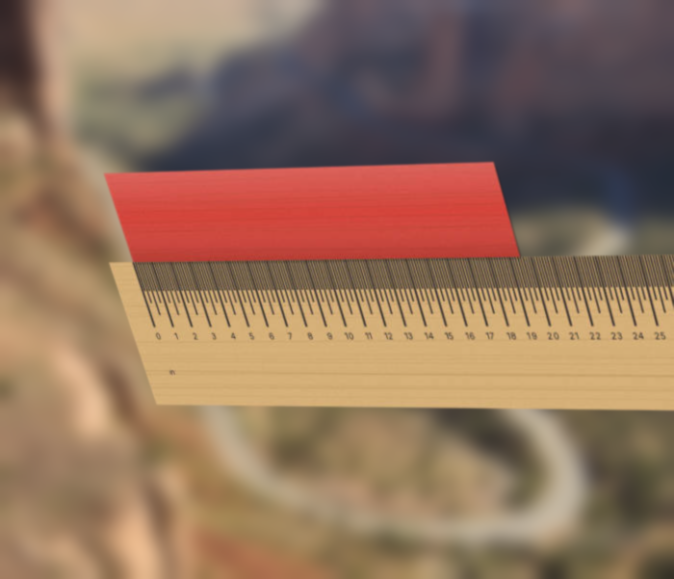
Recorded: 19.5; in
